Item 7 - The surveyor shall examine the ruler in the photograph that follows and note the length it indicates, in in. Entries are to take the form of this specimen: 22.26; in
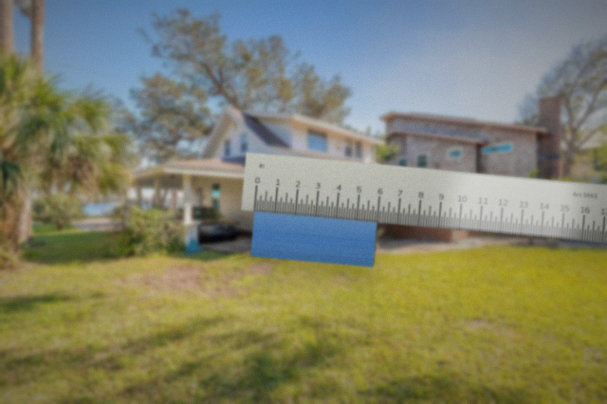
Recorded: 6; in
